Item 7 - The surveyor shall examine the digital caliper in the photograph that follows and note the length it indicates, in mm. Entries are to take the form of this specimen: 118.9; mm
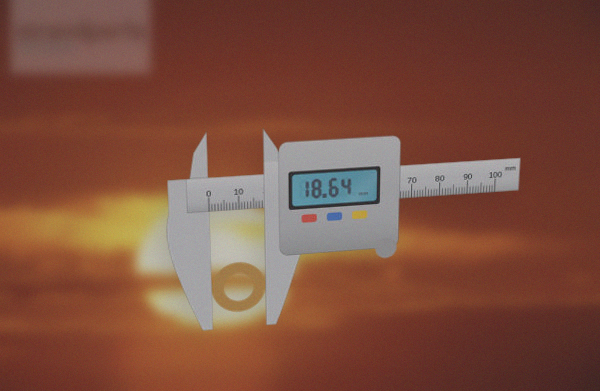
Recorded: 18.64; mm
